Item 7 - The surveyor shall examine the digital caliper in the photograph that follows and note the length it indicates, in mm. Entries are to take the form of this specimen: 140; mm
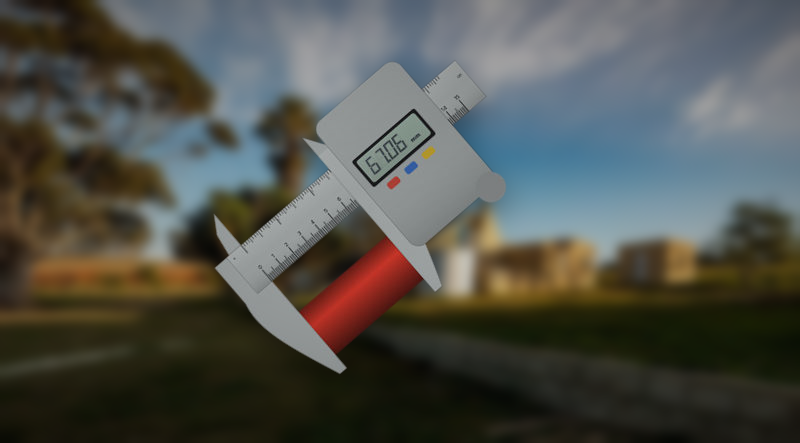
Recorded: 67.06; mm
